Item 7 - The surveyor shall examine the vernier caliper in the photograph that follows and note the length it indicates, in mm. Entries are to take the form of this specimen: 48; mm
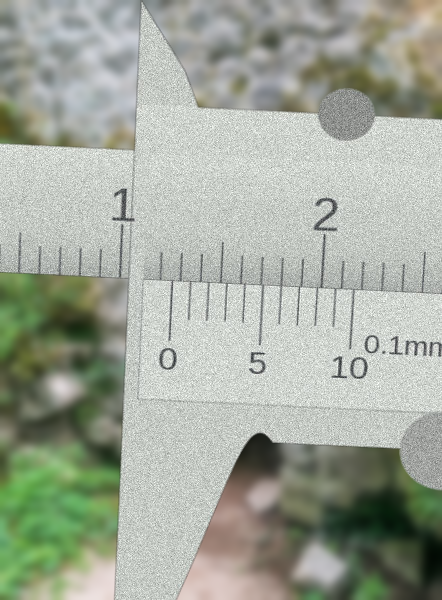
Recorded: 12.6; mm
